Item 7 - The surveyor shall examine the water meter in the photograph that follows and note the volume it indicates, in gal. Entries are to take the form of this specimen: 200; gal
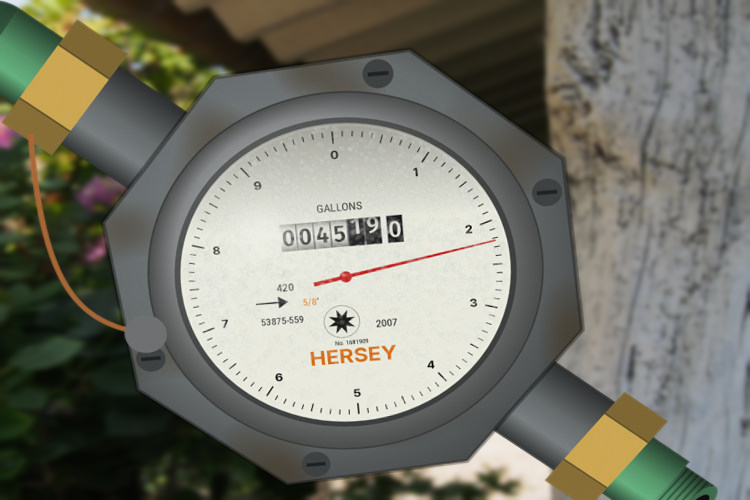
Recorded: 45192.2; gal
